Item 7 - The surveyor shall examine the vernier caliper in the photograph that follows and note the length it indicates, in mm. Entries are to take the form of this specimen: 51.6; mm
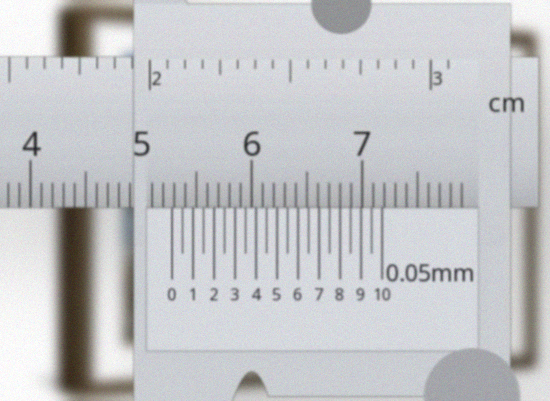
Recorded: 52.8; mm
